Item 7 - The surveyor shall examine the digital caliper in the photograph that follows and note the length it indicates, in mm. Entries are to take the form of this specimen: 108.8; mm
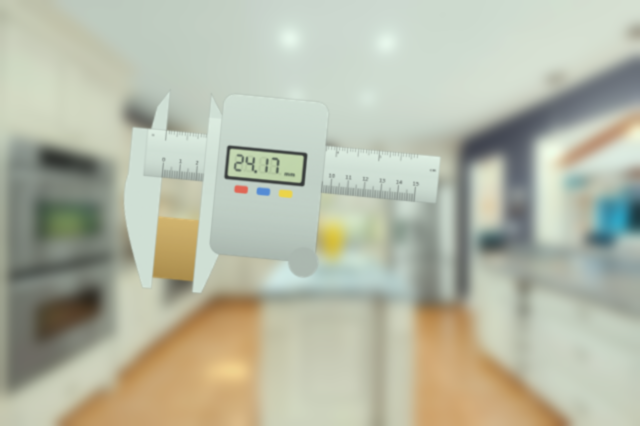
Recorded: 24.17; mm
